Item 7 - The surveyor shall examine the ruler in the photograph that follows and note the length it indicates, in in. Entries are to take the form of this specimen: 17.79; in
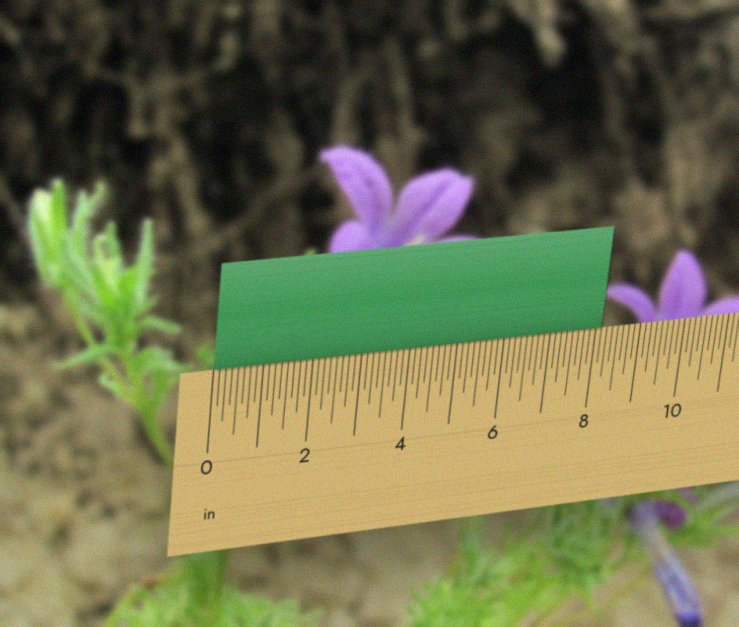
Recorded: 8.125; in
